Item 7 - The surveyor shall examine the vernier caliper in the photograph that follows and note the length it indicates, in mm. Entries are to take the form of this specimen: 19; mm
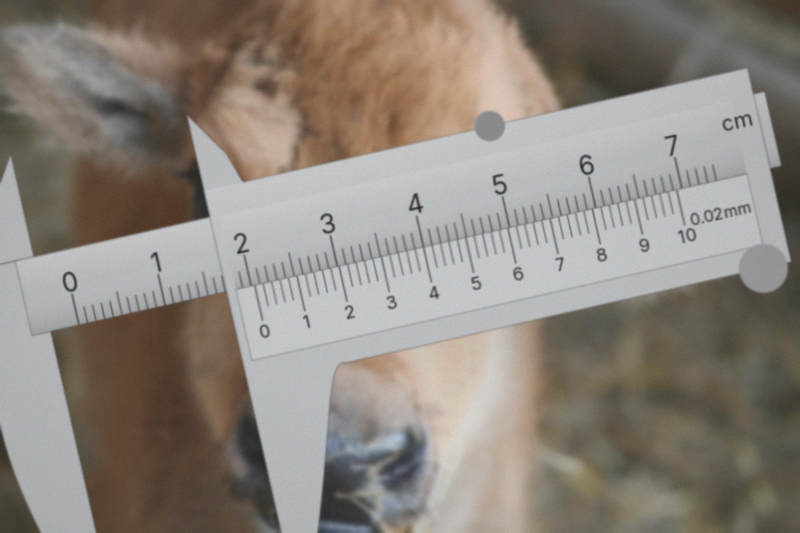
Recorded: 20.4; mm
